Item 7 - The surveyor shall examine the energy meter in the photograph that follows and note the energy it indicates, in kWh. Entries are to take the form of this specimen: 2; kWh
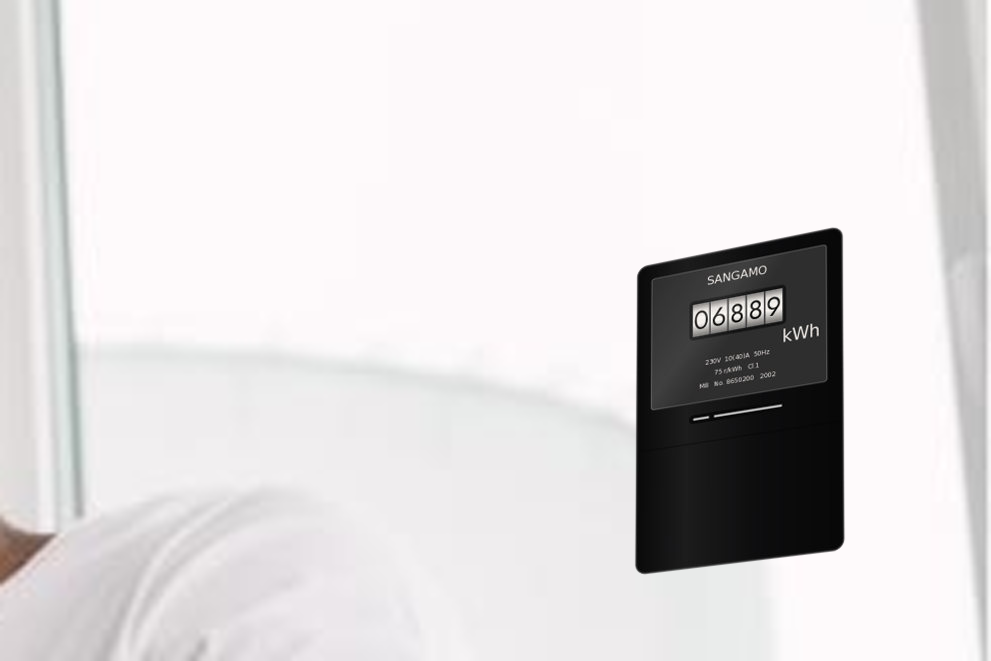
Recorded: 6889; kWh
